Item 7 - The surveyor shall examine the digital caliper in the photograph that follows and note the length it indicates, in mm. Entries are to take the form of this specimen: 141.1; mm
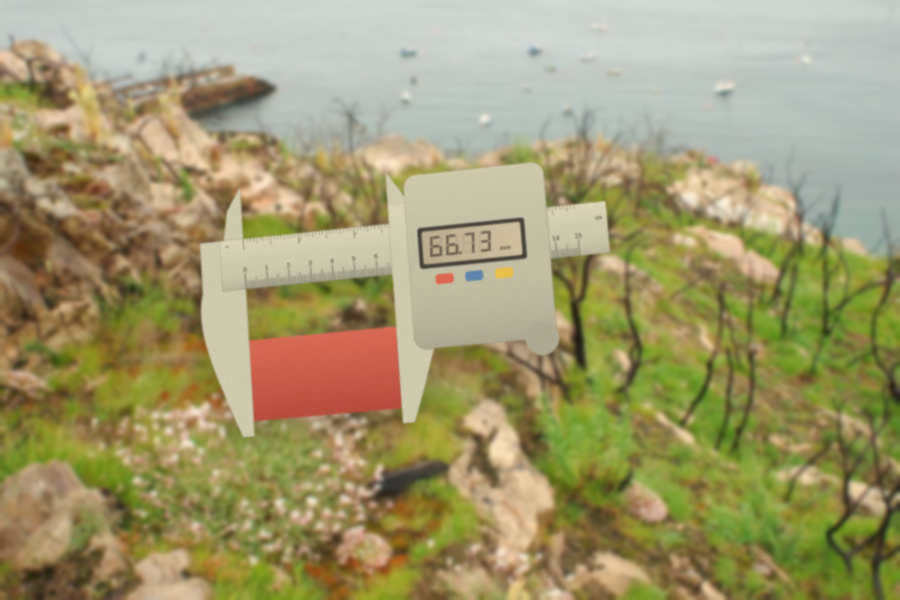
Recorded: 66.73; mm
